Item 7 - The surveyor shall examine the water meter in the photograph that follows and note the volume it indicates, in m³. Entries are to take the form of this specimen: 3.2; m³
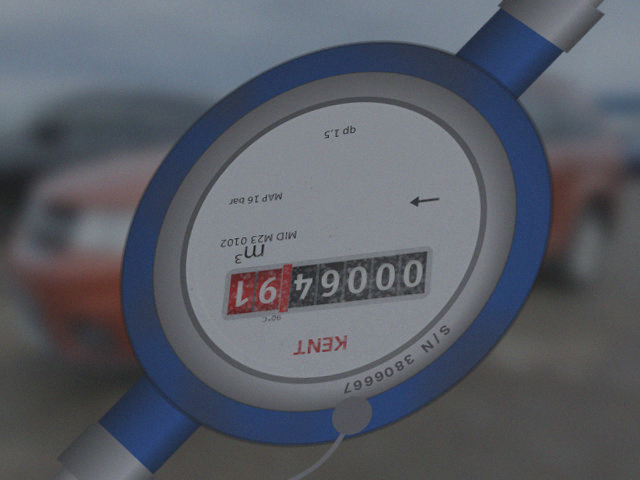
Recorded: 64.91; m³
